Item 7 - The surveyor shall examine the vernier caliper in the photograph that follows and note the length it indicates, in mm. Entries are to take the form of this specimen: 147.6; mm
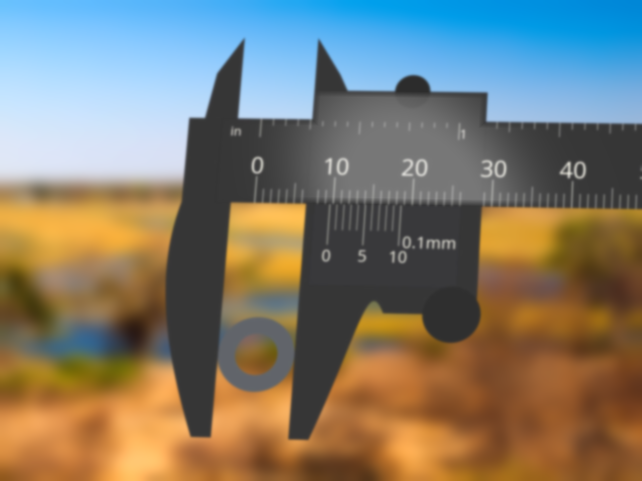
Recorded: 9.6; mm
